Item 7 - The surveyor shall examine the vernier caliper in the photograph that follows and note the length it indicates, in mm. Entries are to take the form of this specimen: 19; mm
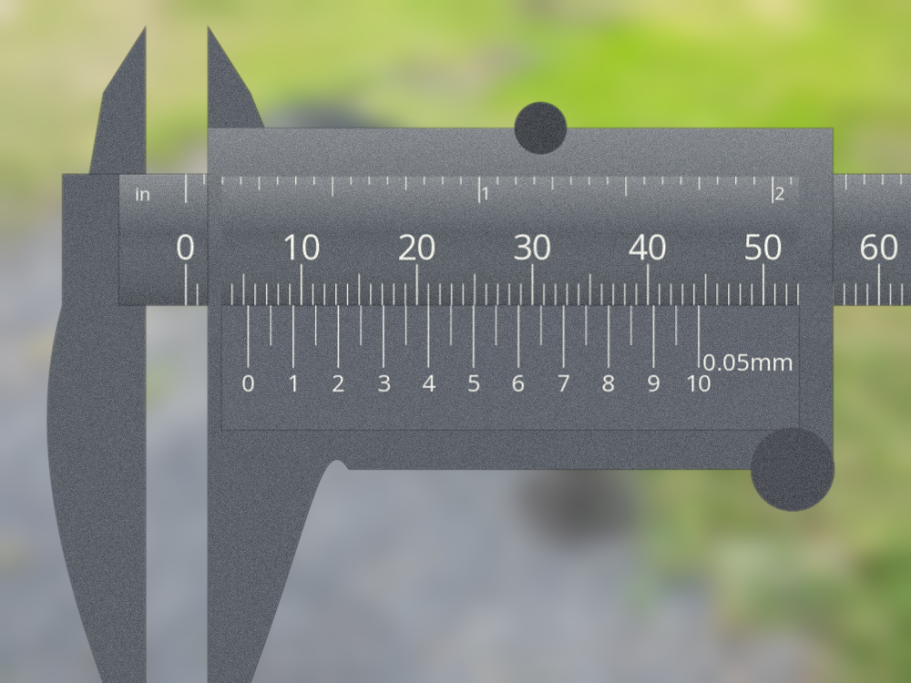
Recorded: 5.4; mm
